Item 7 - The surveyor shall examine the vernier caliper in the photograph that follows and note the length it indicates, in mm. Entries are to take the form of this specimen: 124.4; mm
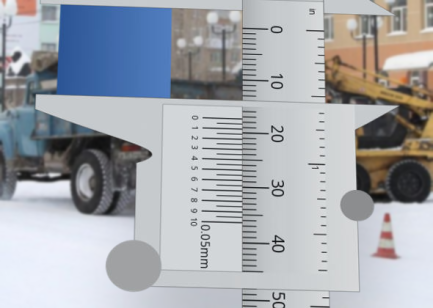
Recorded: 17.4; mm
